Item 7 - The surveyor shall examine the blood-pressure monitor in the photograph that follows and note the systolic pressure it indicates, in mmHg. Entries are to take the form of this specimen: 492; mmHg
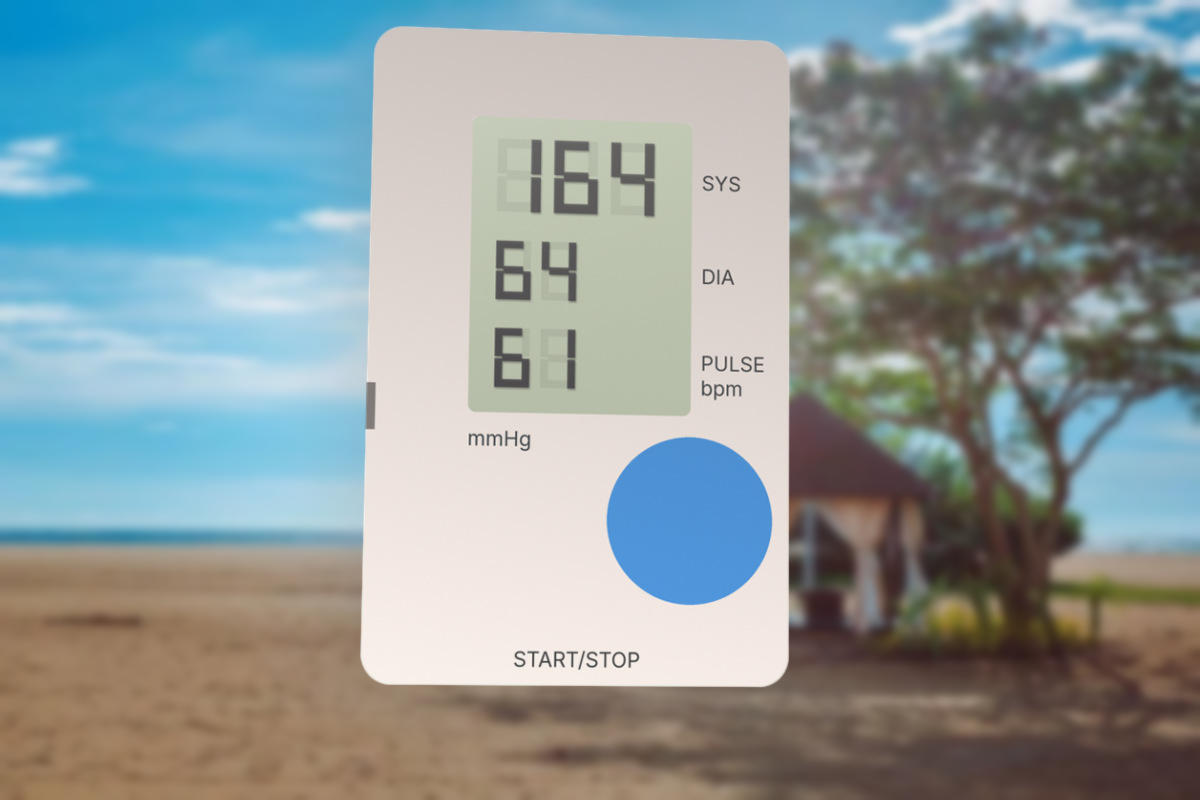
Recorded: 164; mmHg
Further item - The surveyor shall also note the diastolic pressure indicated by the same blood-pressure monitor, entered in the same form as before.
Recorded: 64; mmHg
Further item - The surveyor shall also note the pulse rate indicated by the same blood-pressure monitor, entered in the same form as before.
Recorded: 61; bpm
